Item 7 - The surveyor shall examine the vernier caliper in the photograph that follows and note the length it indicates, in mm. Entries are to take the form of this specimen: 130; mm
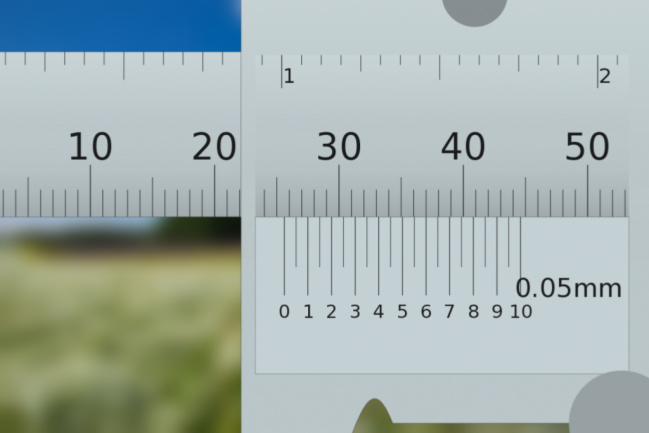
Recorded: 25.6; mm
